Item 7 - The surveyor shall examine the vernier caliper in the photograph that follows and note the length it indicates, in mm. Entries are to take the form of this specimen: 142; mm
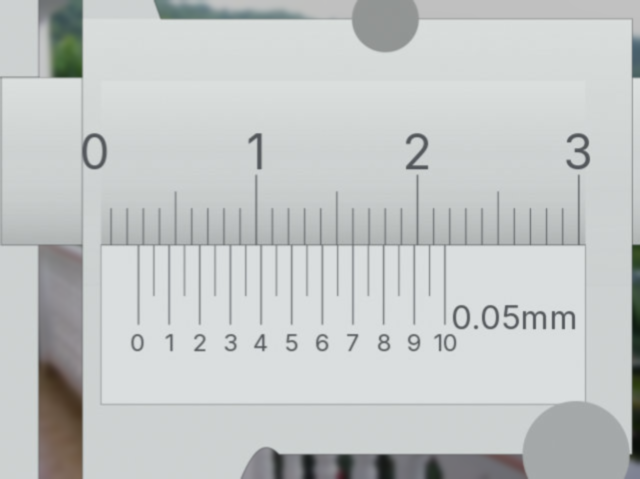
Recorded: 2.7; mm
